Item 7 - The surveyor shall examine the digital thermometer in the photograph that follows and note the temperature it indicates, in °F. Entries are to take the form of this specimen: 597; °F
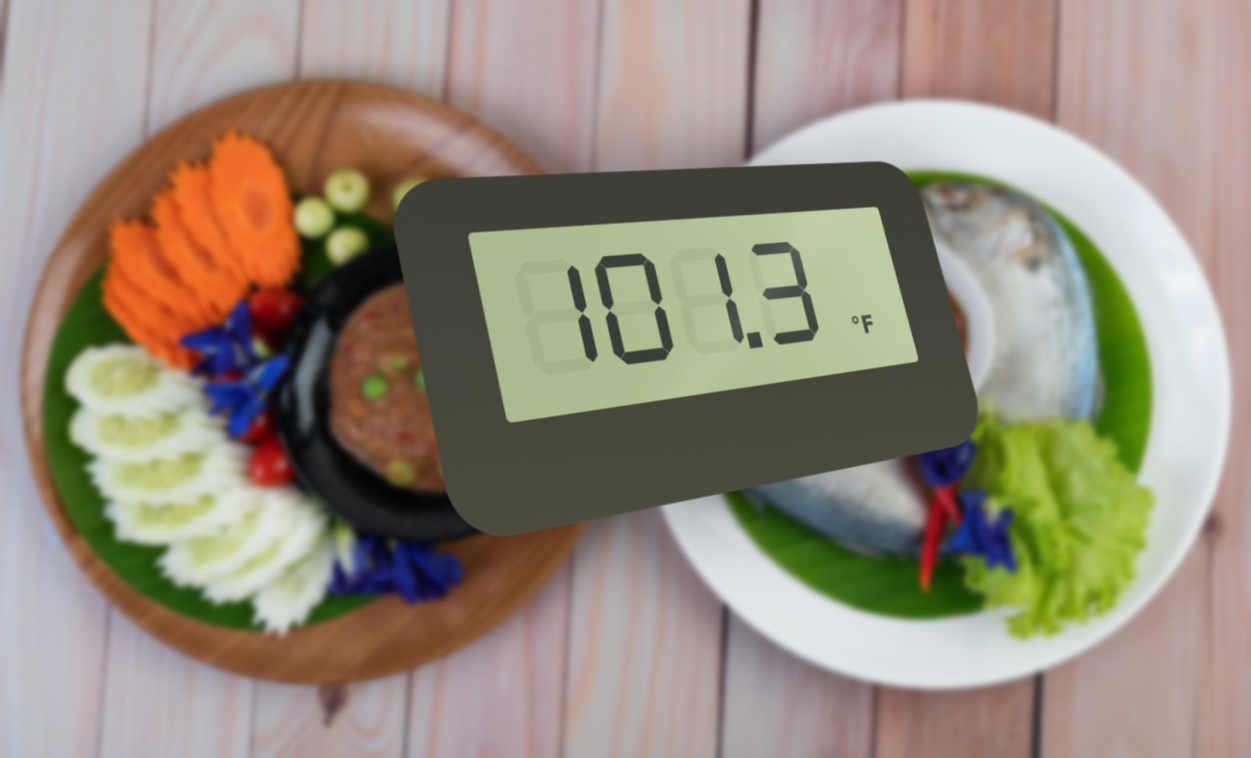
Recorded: 101.3; °F
